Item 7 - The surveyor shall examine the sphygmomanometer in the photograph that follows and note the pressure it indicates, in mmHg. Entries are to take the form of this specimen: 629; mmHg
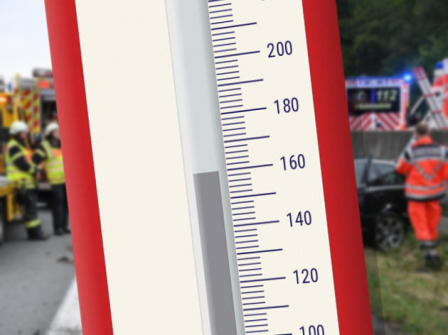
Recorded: 160; mmHg
